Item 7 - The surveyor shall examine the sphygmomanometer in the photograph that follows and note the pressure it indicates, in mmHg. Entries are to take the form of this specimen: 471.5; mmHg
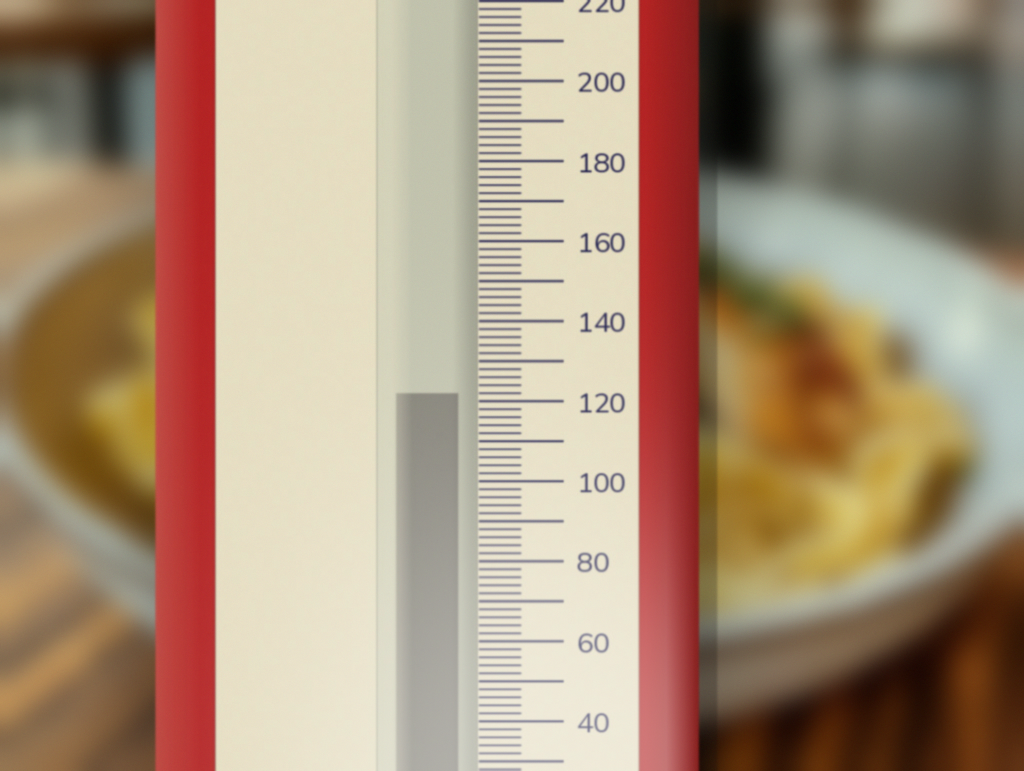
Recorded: 122; mmHg
